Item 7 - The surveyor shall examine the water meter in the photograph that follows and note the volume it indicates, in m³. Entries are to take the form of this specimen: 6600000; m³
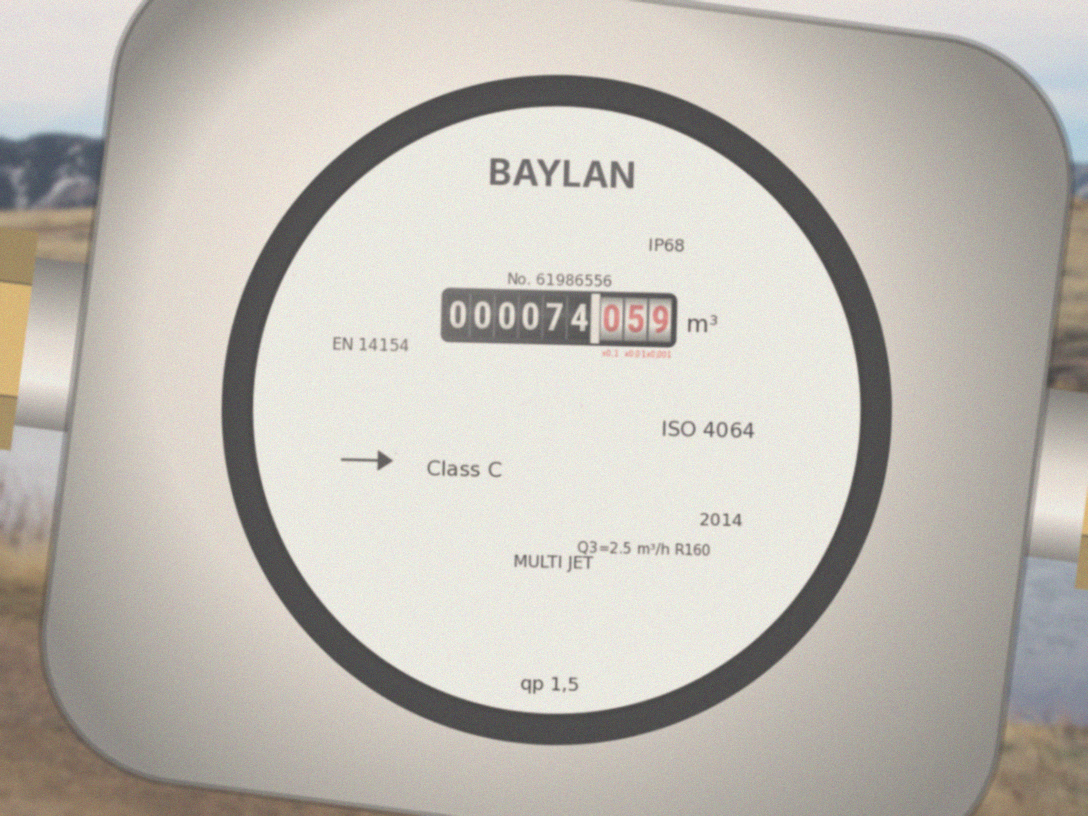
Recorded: 74.059; m³
